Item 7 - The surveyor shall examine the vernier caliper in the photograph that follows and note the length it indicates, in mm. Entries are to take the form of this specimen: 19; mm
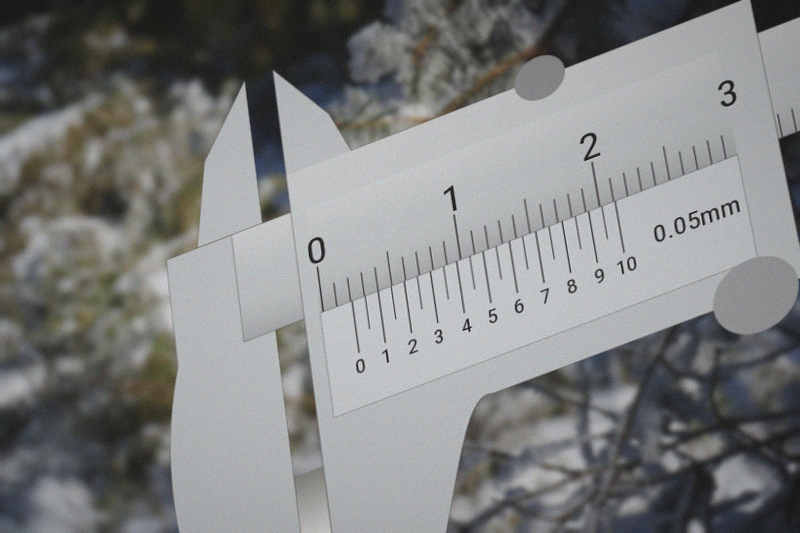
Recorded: 2.1; mm
